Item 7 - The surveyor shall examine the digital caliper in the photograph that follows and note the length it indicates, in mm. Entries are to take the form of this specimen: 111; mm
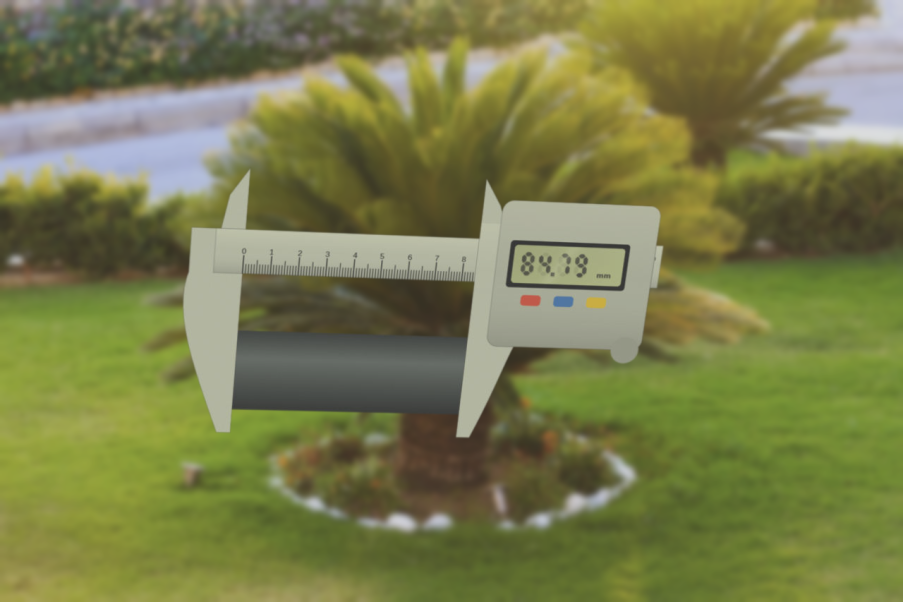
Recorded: 84.79; mm
